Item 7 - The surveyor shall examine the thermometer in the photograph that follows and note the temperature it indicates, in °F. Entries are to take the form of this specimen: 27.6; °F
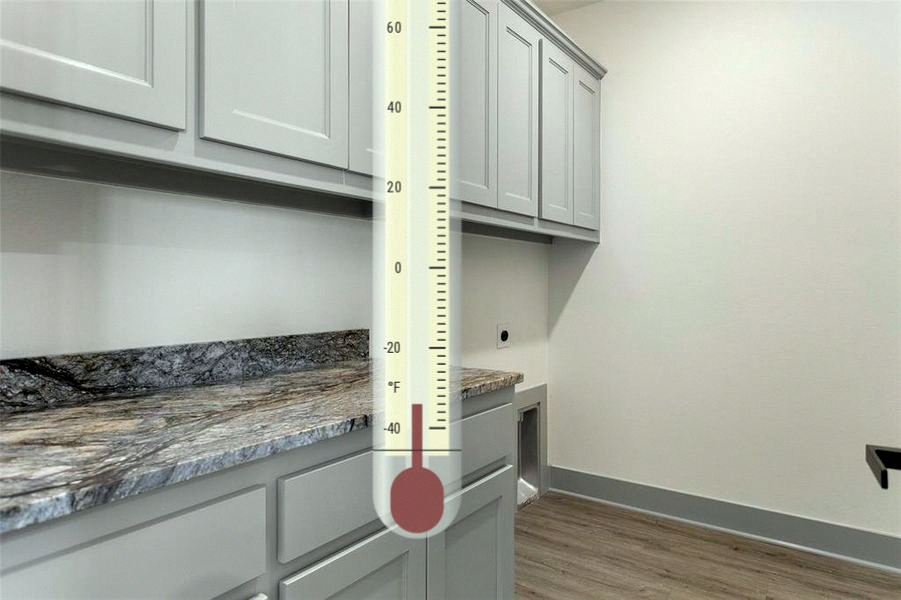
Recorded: -34; °F
